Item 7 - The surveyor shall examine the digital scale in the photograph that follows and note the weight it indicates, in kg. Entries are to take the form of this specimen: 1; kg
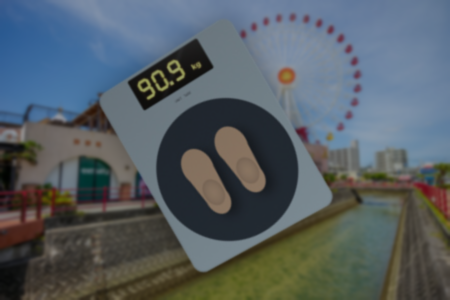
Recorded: 90.9; kg
